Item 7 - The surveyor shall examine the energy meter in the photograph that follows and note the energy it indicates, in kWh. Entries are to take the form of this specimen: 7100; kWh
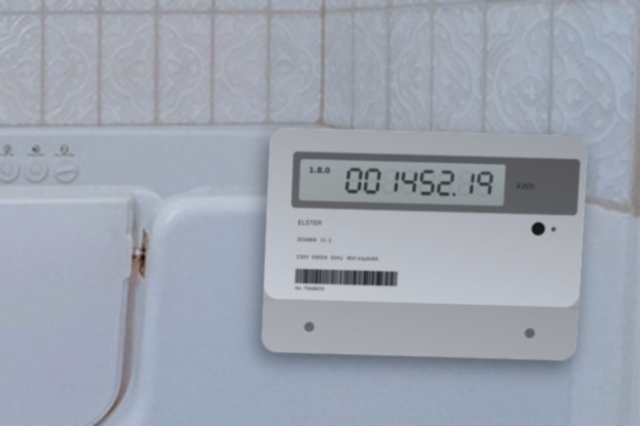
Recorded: 1452.19; kWh
